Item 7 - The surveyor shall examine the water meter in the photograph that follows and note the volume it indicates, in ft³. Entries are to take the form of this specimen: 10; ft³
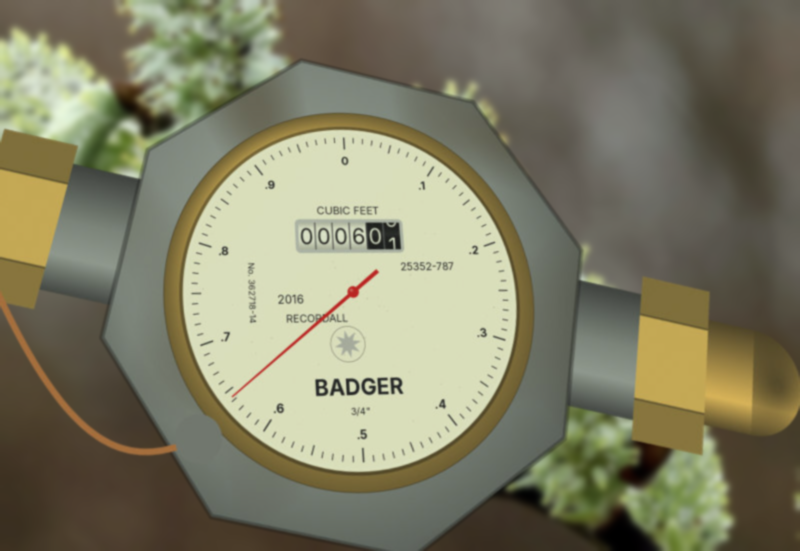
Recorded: 600.64; ft³
